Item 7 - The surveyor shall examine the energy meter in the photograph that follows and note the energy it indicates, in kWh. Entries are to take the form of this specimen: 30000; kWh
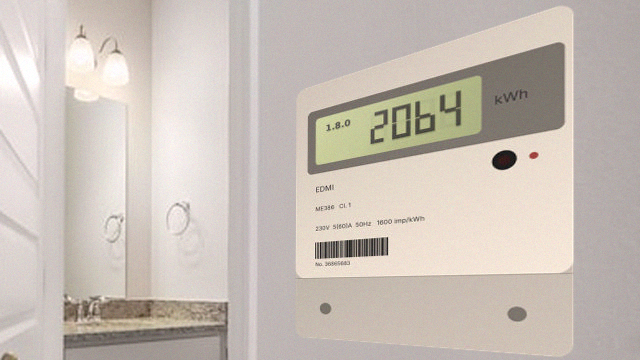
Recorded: 2064; kWh
